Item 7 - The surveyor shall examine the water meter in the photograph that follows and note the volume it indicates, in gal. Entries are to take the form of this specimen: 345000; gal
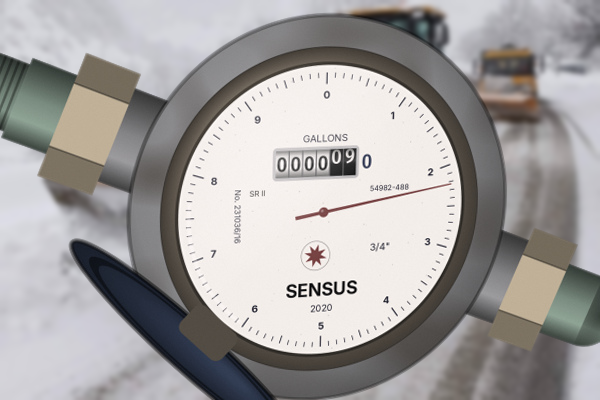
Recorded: 92.2; gal
